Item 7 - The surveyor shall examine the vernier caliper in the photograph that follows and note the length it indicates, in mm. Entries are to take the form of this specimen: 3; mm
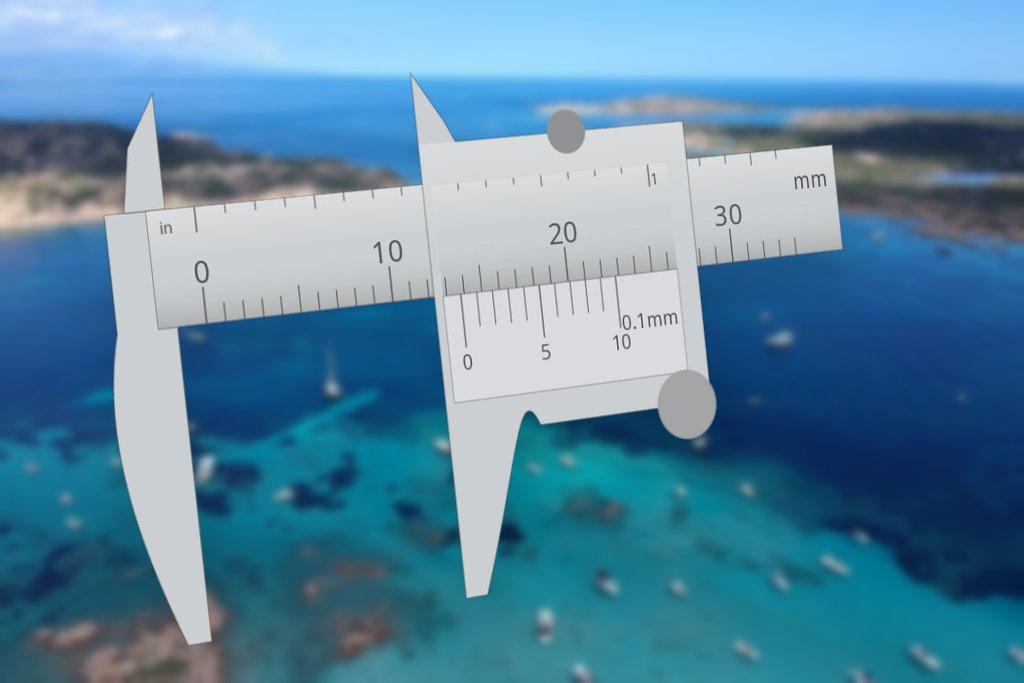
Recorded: 13.8; mm
